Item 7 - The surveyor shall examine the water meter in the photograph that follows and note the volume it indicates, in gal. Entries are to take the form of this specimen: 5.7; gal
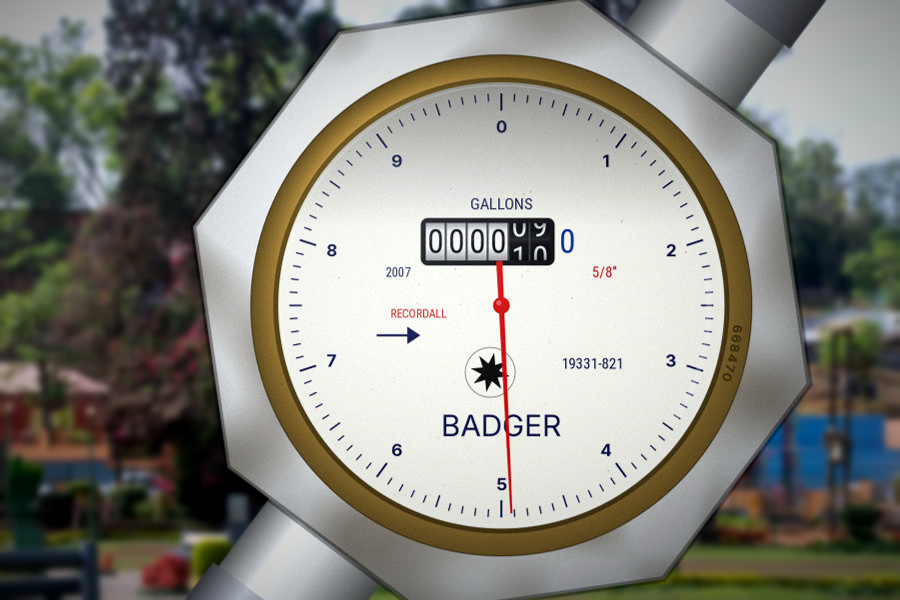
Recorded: 94.9; gal
